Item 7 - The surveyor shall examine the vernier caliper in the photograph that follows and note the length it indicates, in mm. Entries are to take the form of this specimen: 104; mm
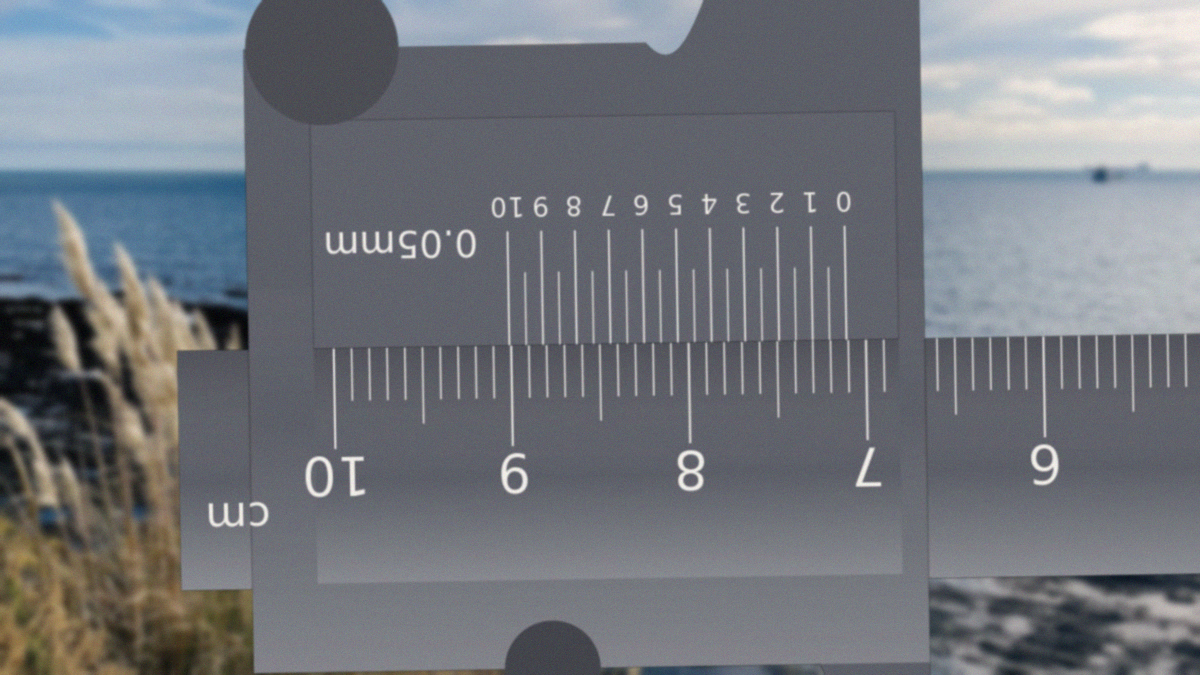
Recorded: 71.1; mm
